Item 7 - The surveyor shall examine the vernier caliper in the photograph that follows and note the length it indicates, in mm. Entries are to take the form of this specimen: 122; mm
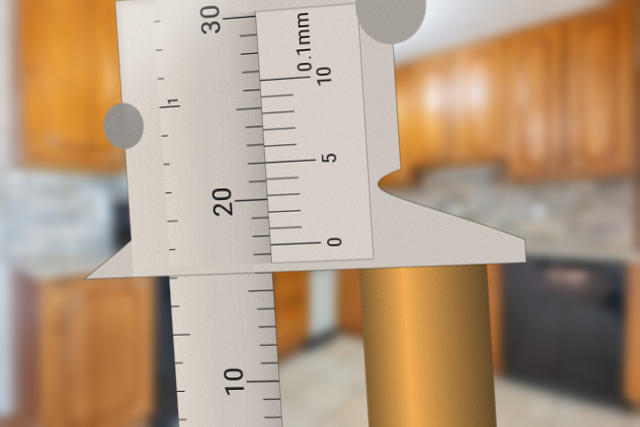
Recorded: 17.5; mm
